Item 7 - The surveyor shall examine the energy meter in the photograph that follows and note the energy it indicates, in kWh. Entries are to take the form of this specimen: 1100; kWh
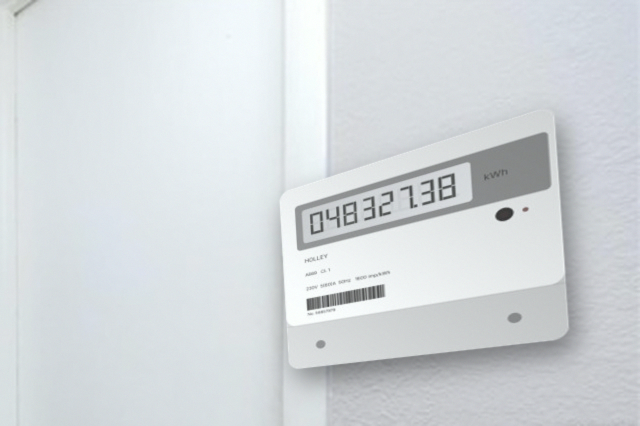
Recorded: 48327.38; kWh
